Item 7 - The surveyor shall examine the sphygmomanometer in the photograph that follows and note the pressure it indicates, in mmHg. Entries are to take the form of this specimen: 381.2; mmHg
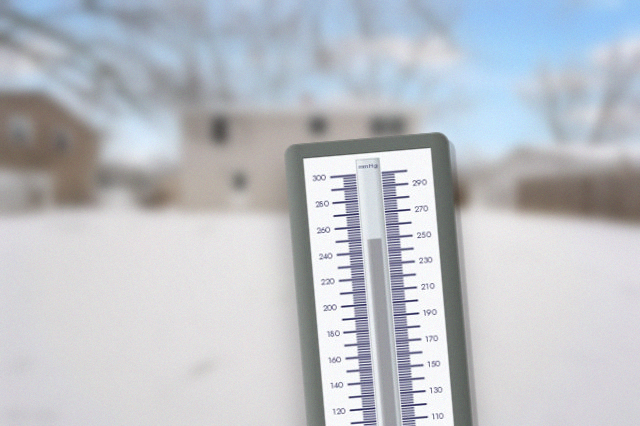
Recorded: 250; mmHg
